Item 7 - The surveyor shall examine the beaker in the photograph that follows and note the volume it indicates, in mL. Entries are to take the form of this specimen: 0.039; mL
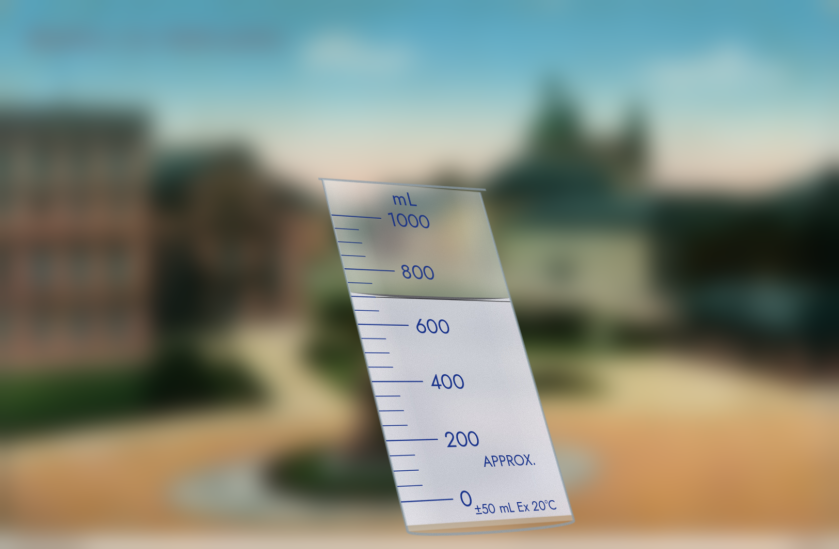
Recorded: 700; mL
